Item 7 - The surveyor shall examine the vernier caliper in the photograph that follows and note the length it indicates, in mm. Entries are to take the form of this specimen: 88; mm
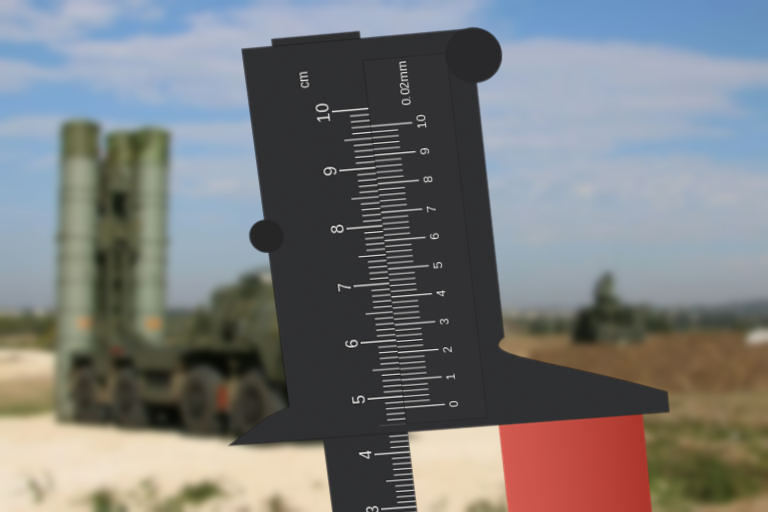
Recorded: 48.0; mm
